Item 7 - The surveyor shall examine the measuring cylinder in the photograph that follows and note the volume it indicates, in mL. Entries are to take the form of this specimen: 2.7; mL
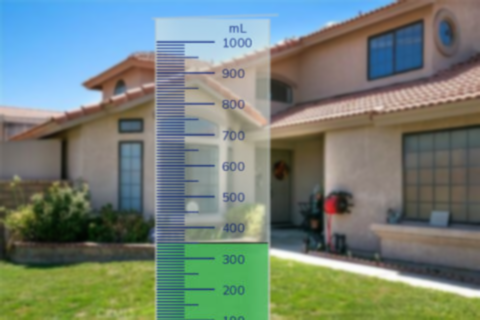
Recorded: 350; mL
